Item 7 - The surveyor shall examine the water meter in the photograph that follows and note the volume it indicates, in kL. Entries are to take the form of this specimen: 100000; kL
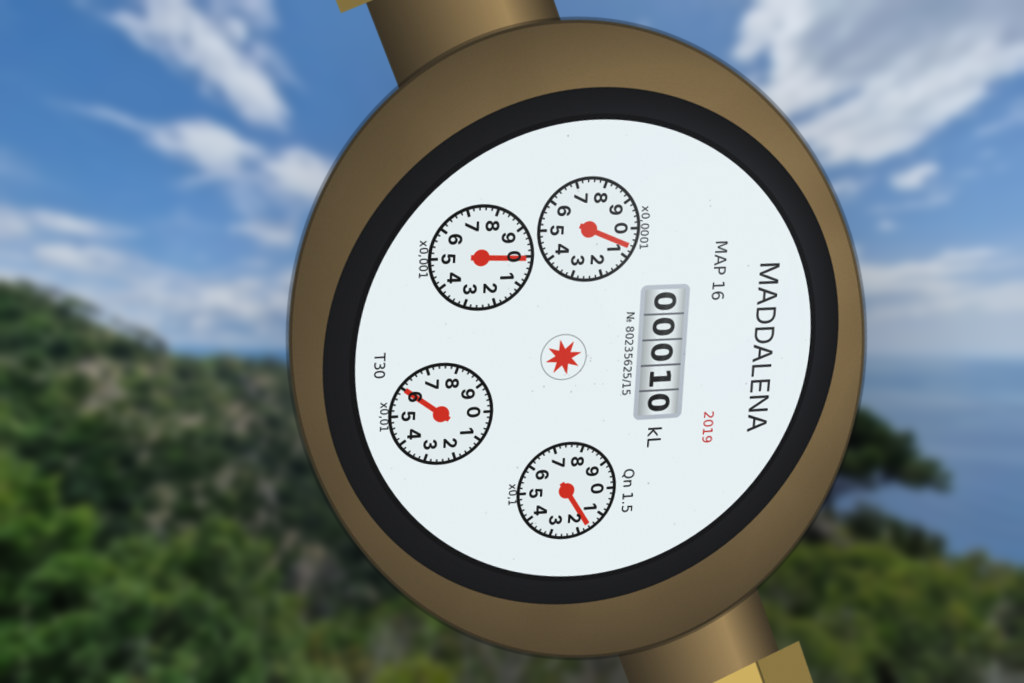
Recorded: 10.1600; kL
